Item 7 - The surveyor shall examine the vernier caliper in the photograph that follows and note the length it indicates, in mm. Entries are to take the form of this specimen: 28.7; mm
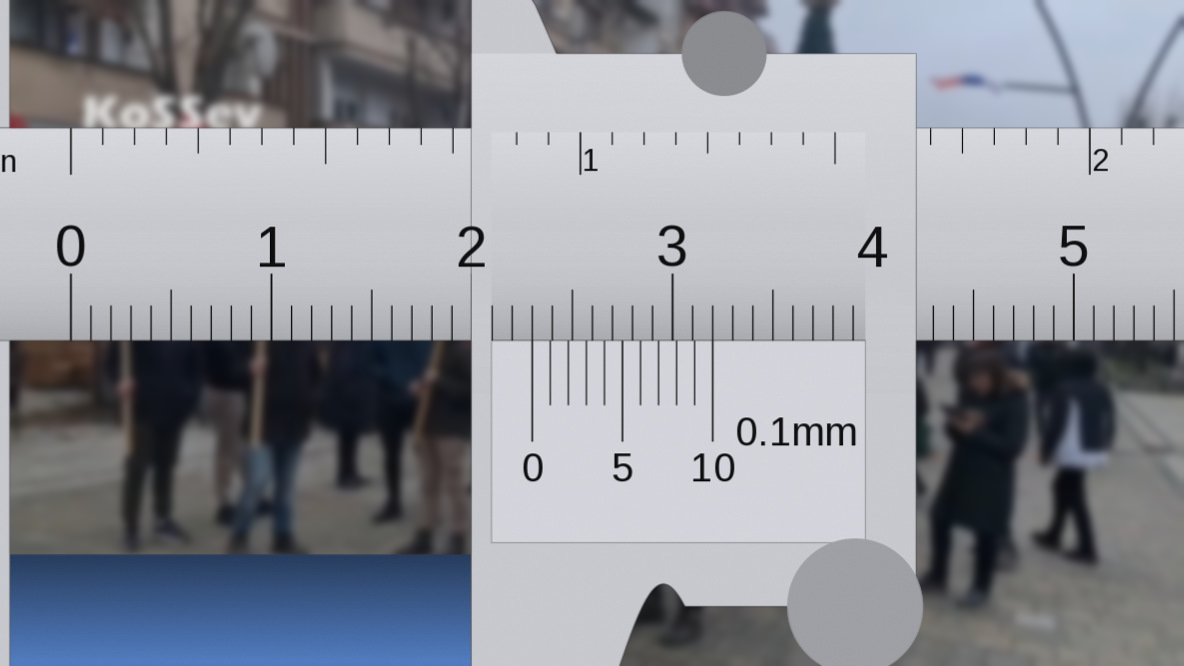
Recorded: 23.0; mm
